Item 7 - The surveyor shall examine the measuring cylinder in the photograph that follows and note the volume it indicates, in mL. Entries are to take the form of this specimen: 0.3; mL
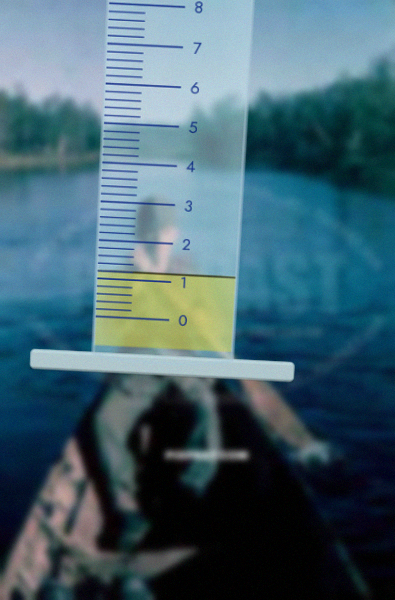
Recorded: 1.2; mL
